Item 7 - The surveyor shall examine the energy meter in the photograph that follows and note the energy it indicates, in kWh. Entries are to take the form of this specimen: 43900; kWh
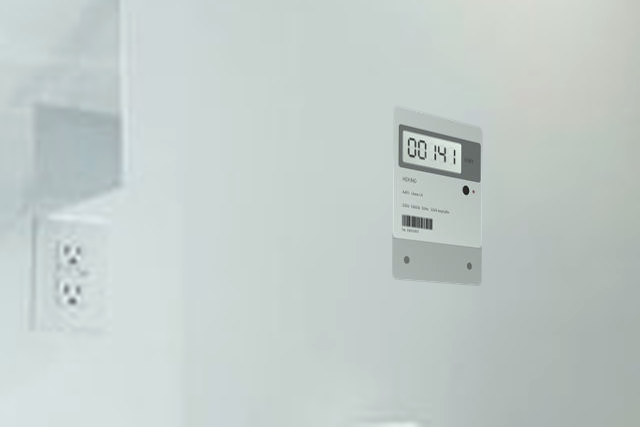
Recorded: 141; kWh
